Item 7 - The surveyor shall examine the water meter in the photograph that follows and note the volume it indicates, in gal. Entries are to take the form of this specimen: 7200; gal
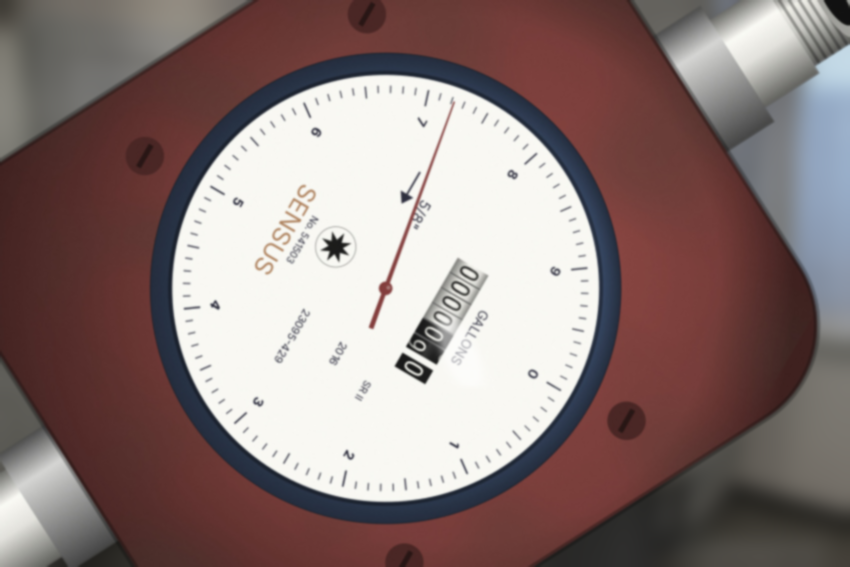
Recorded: 87.2; gal
